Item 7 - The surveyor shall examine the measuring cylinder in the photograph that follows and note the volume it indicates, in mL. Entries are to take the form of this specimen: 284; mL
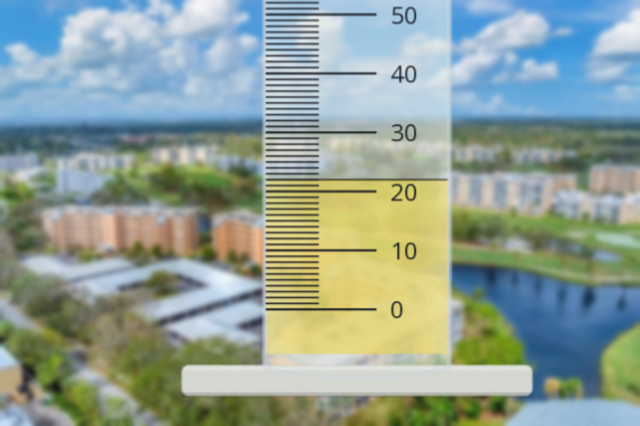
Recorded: 22; mL
